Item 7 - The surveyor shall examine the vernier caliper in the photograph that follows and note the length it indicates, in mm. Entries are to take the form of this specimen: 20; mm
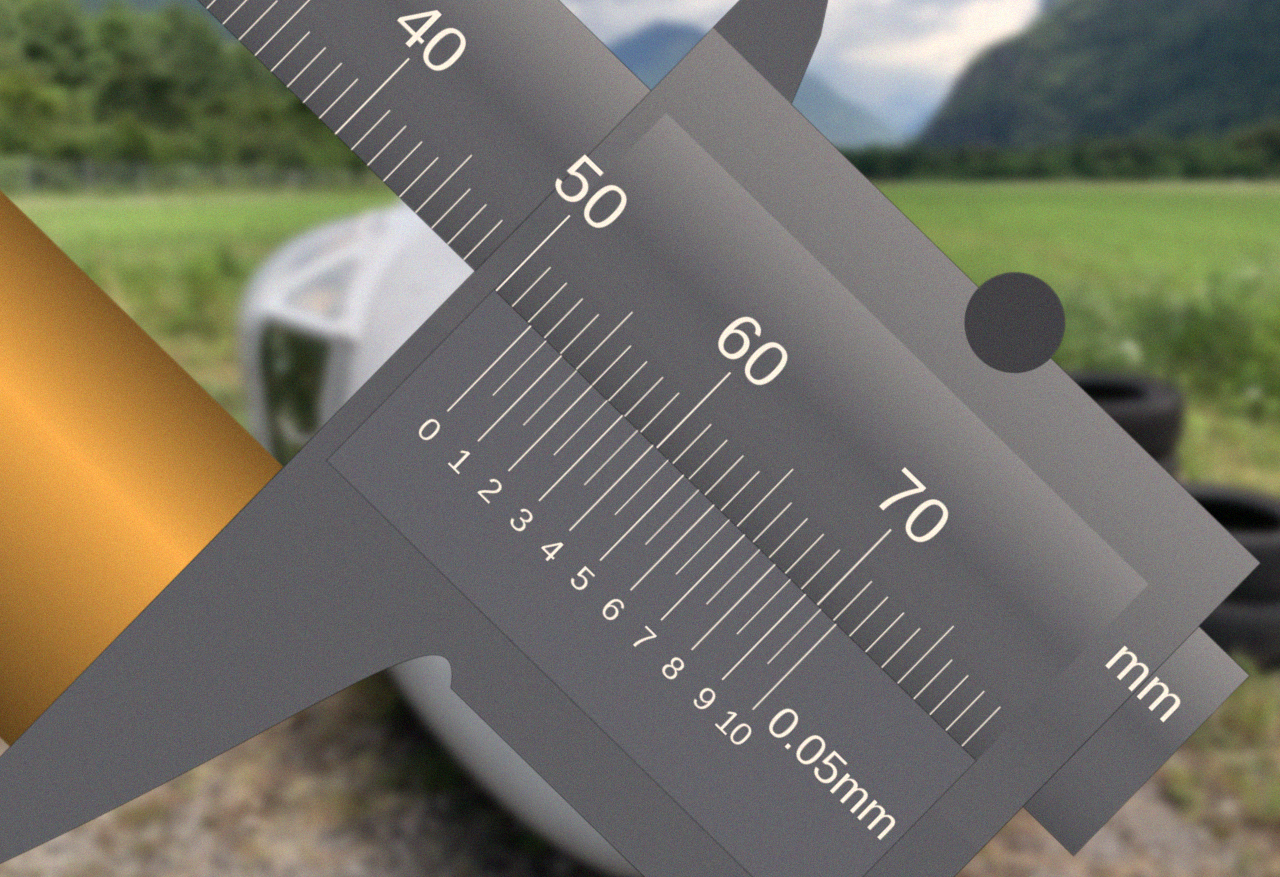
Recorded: 52.2; mm
